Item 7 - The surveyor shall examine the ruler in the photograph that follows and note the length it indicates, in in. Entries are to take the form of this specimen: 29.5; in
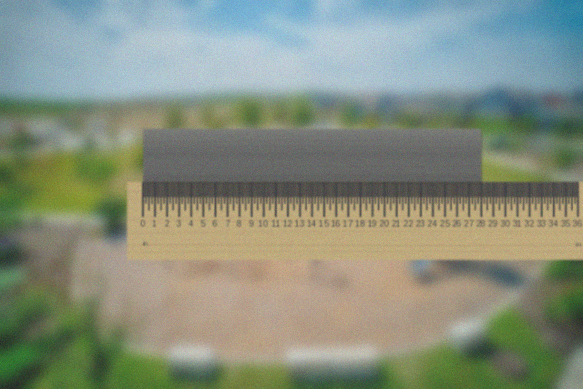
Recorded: 28; in
